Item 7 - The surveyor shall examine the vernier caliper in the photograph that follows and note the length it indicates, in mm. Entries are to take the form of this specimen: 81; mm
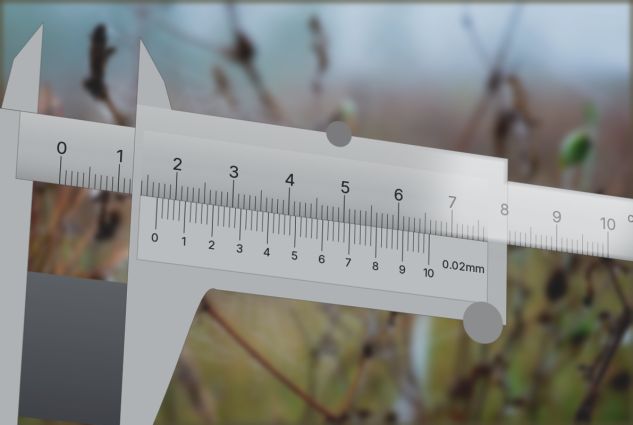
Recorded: 16.8; mm
